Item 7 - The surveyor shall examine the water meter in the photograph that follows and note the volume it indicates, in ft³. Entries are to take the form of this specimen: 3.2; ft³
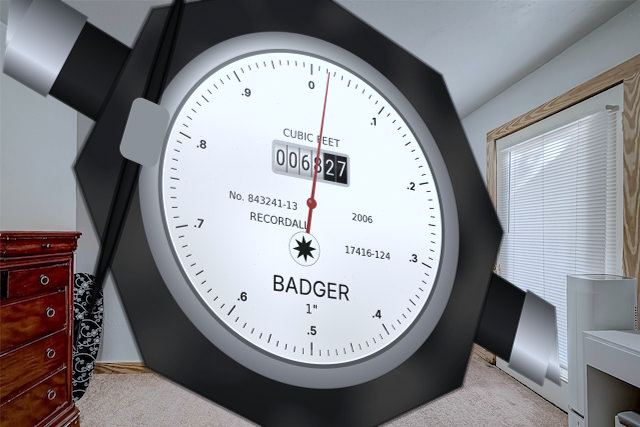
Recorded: 6827.02; ft³
